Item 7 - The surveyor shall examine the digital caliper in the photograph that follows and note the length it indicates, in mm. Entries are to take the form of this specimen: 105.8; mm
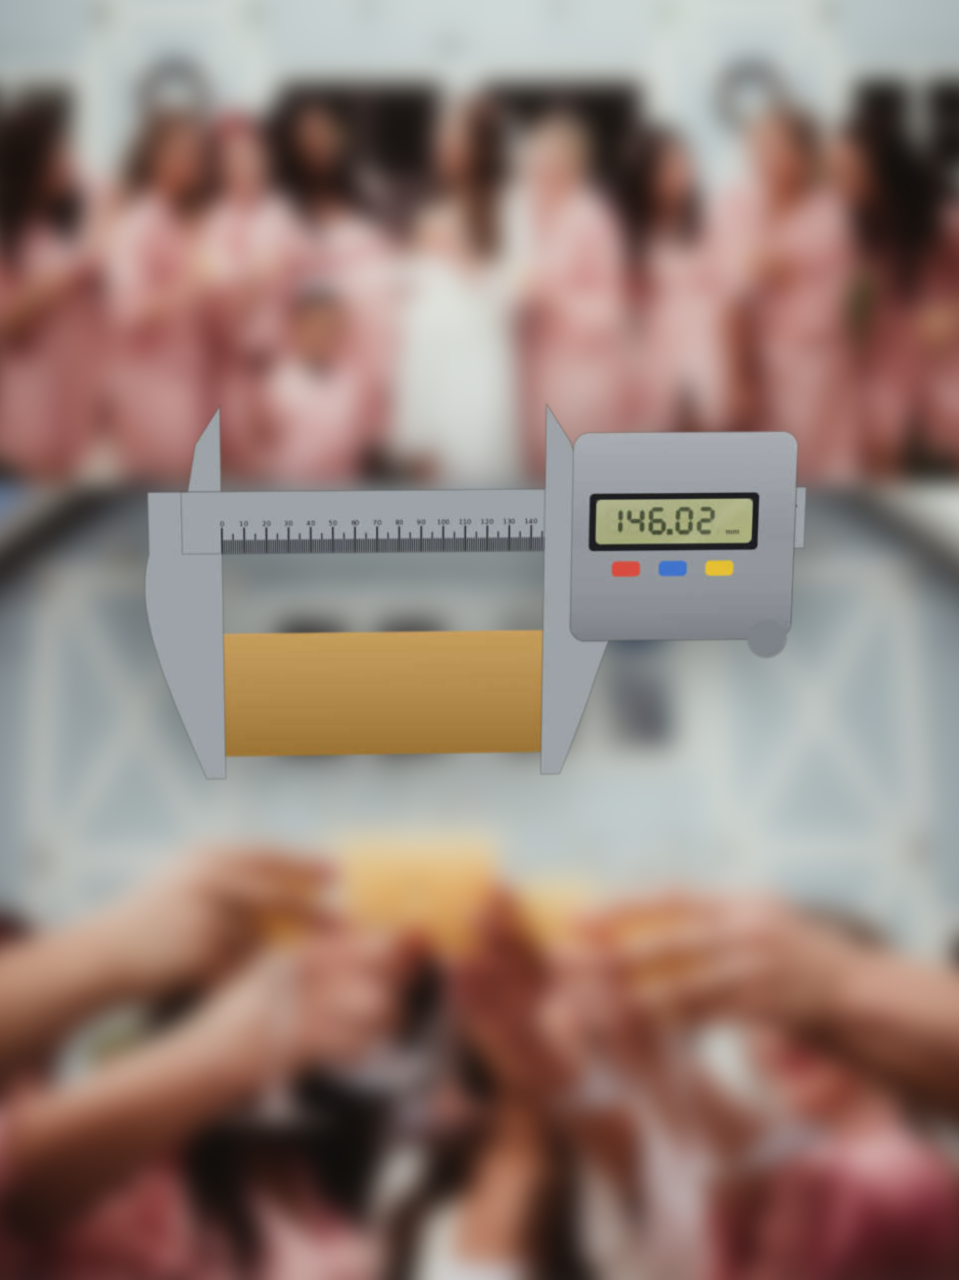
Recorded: 146.02; mm
